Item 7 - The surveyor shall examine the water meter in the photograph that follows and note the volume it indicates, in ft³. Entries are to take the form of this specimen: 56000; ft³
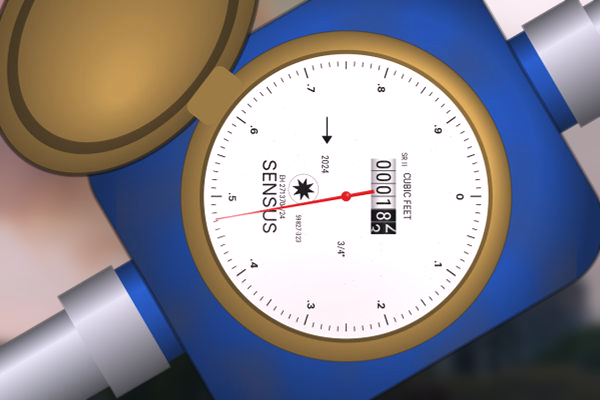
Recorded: 182.47; ft³
